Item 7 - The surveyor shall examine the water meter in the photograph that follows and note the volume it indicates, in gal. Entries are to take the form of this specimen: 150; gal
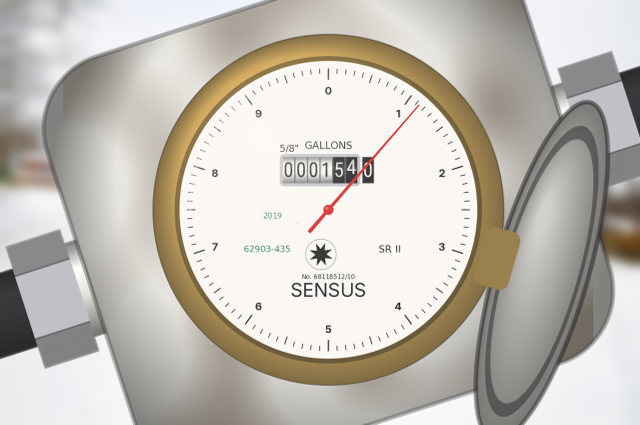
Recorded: 1541.1; gal
